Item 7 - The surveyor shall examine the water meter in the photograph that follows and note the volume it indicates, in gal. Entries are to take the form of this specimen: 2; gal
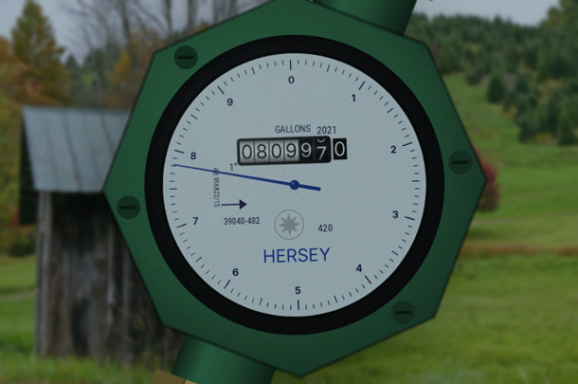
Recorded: 809967.8; gal
